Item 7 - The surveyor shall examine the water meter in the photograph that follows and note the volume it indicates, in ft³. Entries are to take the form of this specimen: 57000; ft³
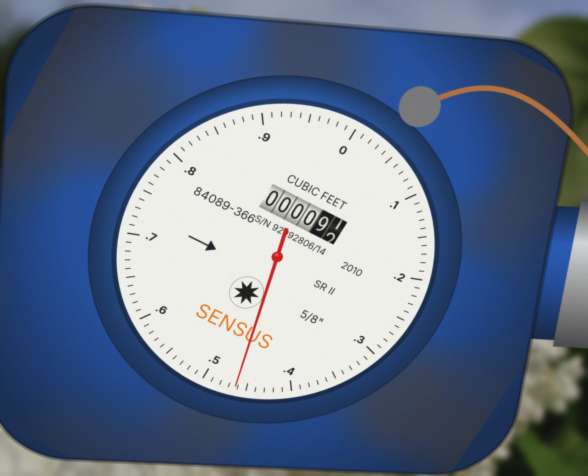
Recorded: 91.46; ft³
